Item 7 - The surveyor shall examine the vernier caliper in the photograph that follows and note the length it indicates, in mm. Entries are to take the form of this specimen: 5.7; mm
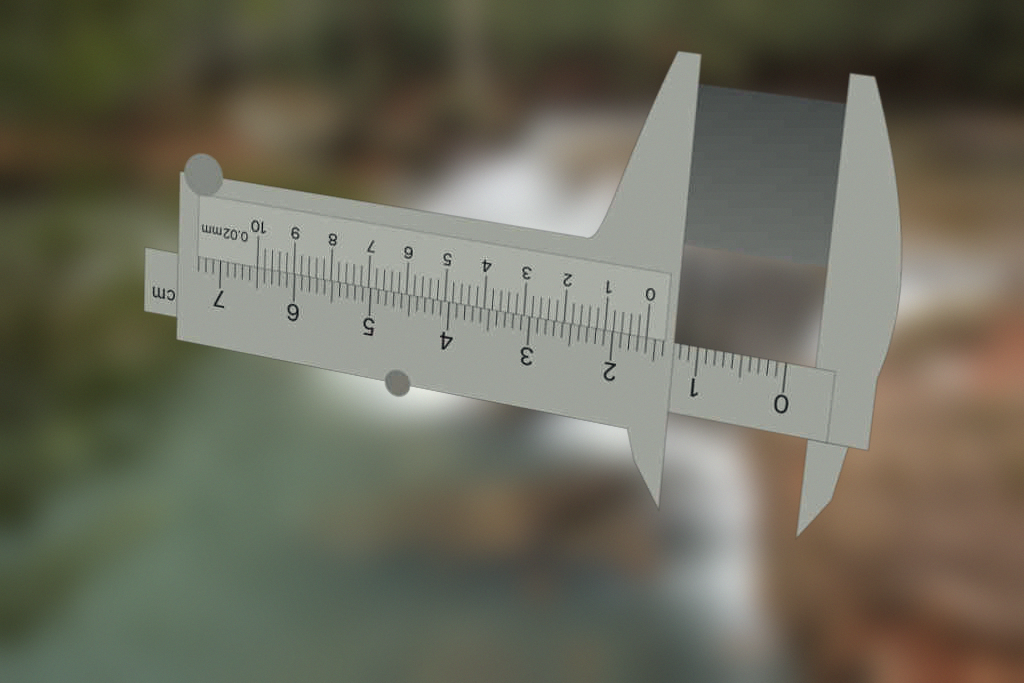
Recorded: 16.0; mm
